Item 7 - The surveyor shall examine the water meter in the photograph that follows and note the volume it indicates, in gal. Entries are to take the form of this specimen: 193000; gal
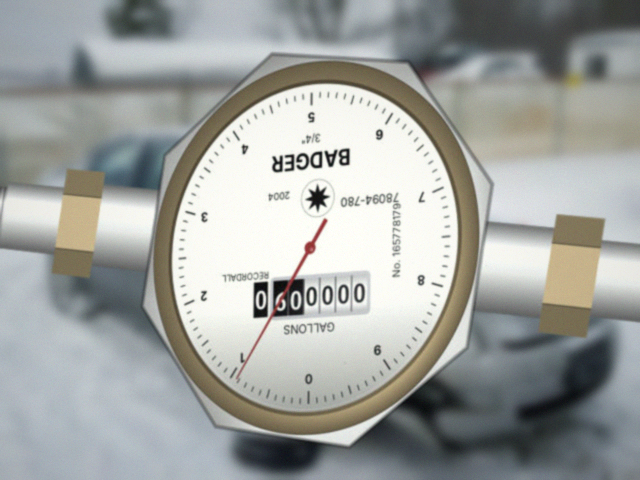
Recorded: 90.9; gal
